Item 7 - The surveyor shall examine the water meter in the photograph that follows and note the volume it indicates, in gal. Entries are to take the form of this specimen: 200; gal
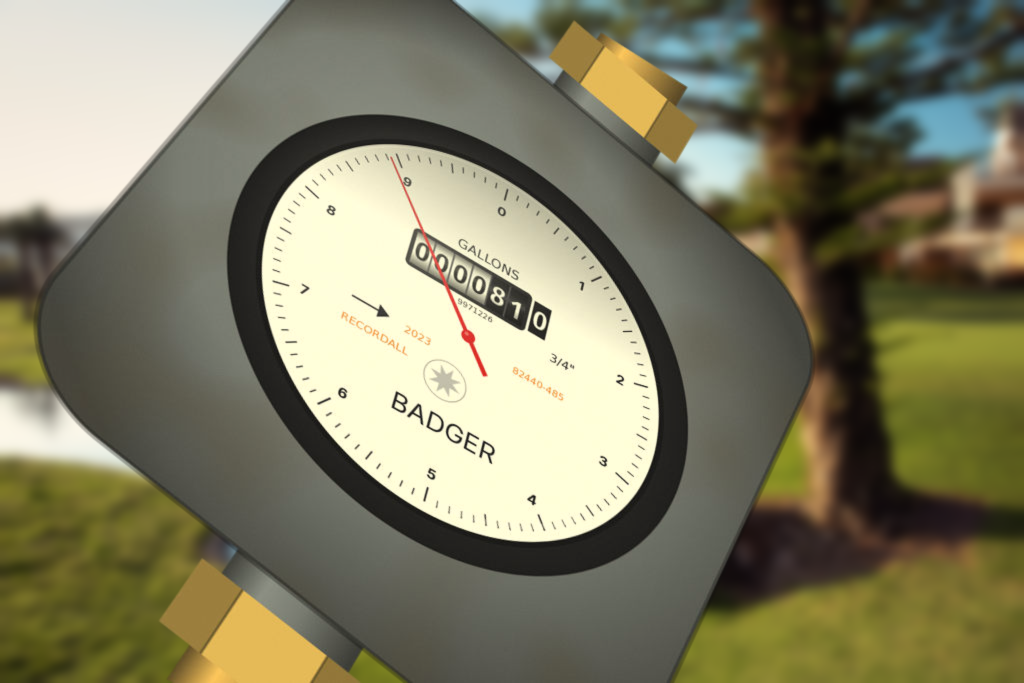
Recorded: 808.9; gal
